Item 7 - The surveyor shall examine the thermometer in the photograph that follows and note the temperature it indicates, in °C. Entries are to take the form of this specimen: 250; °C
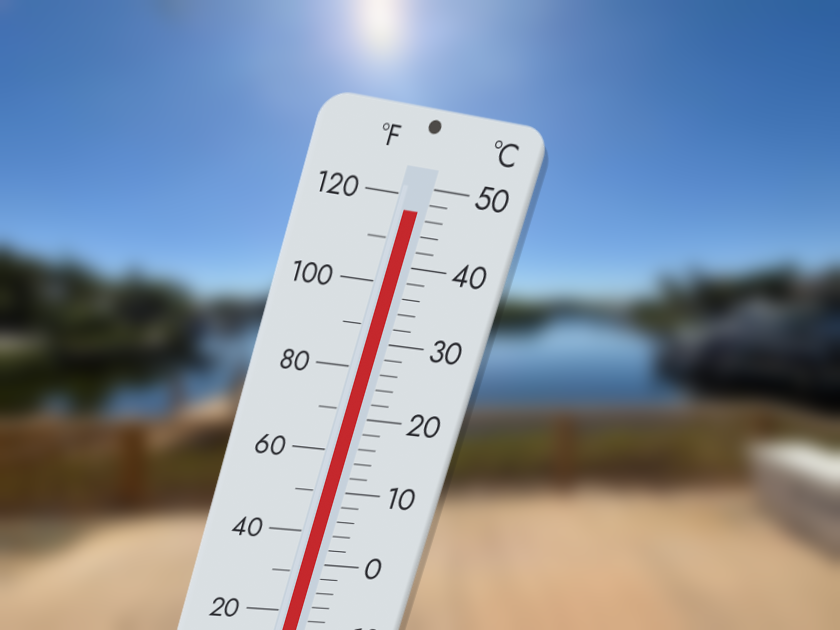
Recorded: 47; °C
